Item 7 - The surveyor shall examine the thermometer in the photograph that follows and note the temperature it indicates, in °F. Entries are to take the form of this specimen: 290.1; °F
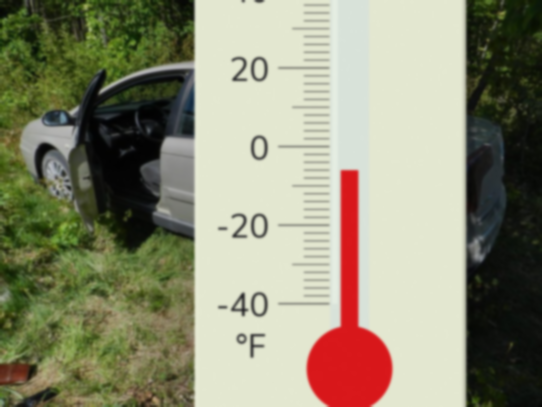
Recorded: -6; °F
